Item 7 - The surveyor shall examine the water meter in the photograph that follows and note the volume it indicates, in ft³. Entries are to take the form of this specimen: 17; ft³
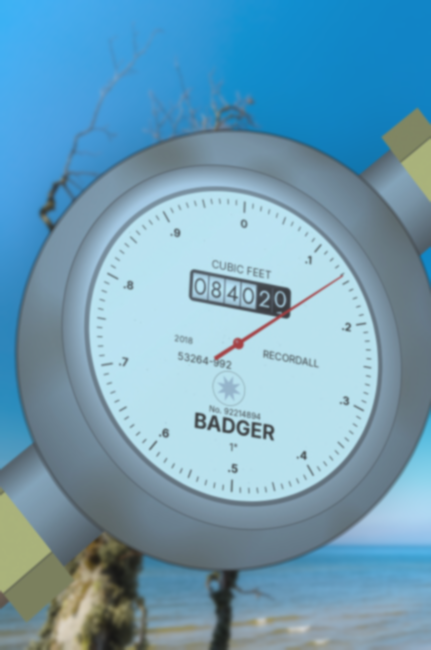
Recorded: 84020.14; ft³
